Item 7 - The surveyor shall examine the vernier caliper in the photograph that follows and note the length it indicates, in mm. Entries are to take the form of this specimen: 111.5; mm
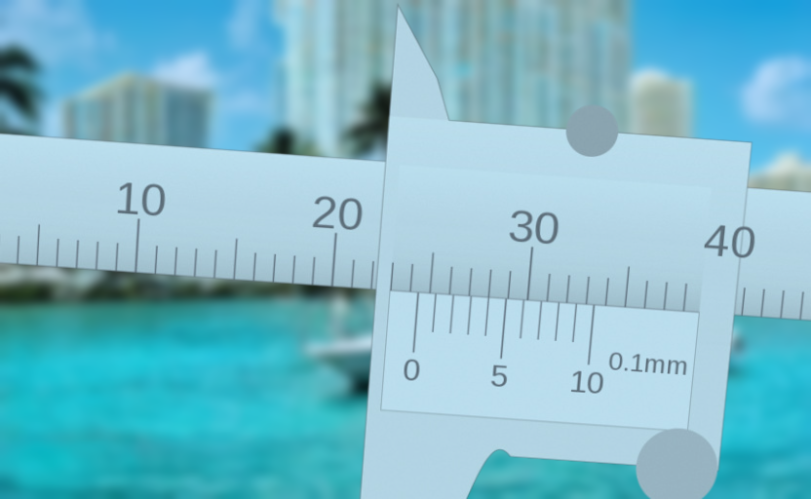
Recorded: 24.4; mm
